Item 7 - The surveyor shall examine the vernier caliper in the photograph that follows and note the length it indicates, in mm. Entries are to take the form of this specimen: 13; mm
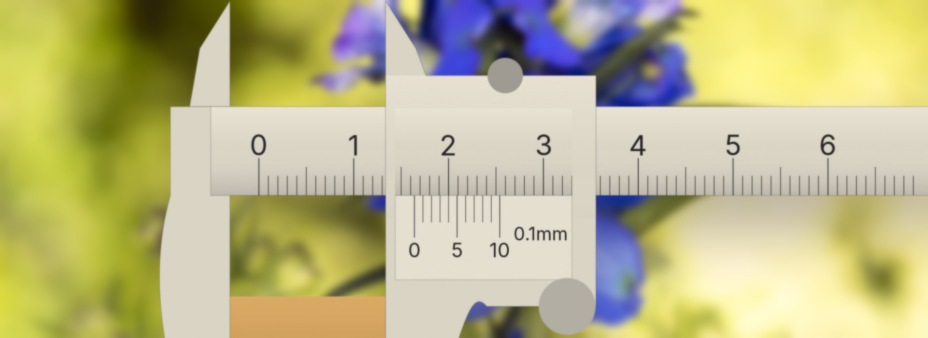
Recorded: 16.4; mm
